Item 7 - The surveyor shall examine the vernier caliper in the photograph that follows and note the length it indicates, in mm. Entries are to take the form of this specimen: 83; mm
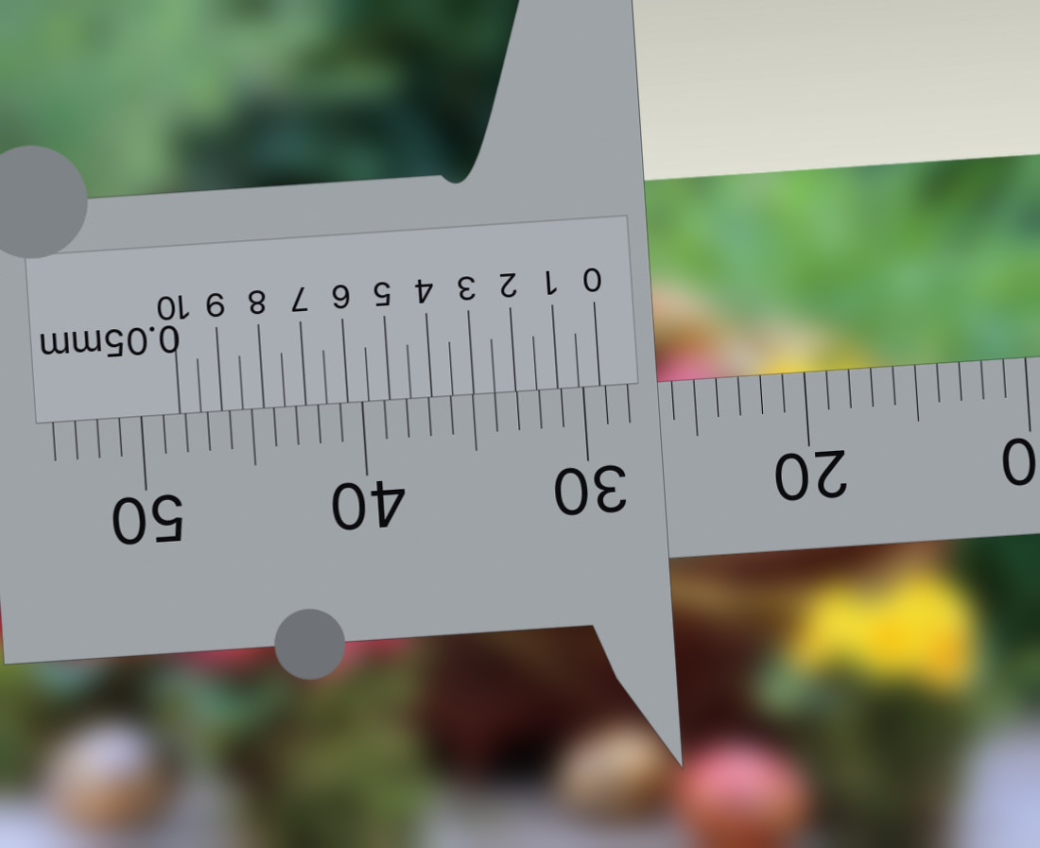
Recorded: 29.25; mm
